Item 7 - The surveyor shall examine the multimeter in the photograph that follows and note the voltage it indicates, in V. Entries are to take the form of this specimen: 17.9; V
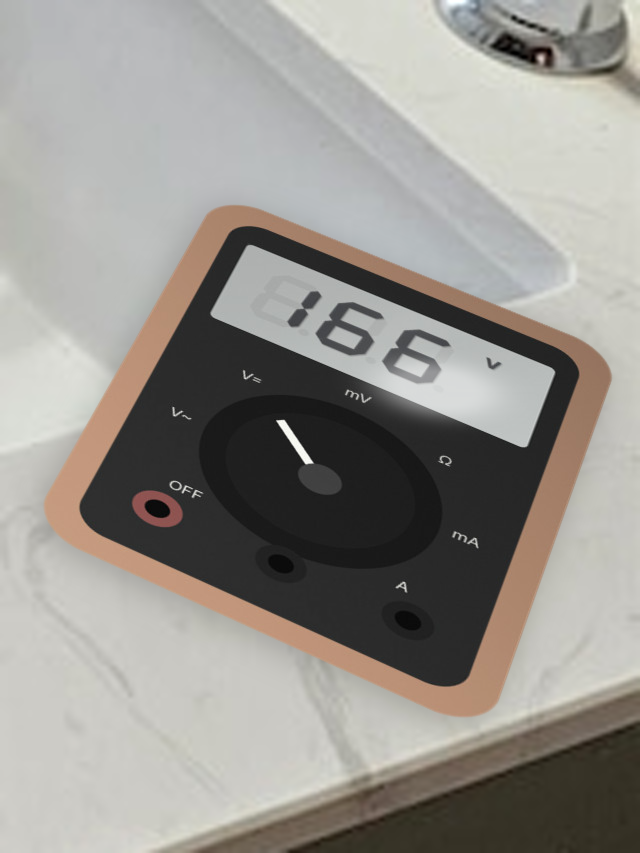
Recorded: 166; V
